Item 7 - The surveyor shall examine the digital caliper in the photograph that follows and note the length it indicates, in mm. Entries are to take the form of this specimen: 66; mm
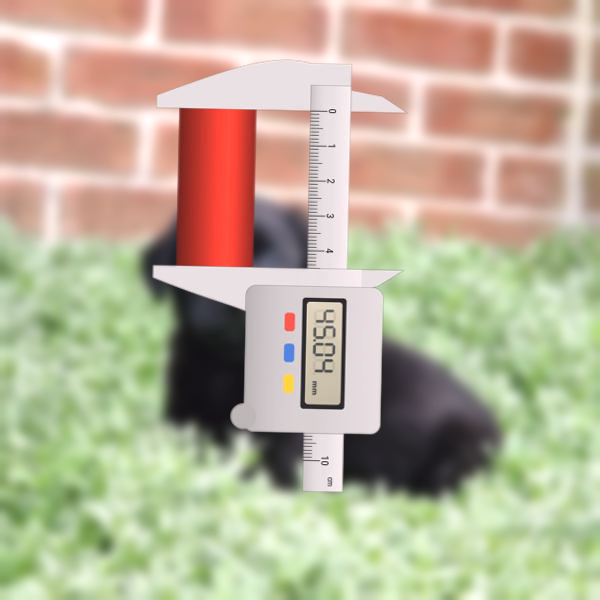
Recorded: 45.04; mm
